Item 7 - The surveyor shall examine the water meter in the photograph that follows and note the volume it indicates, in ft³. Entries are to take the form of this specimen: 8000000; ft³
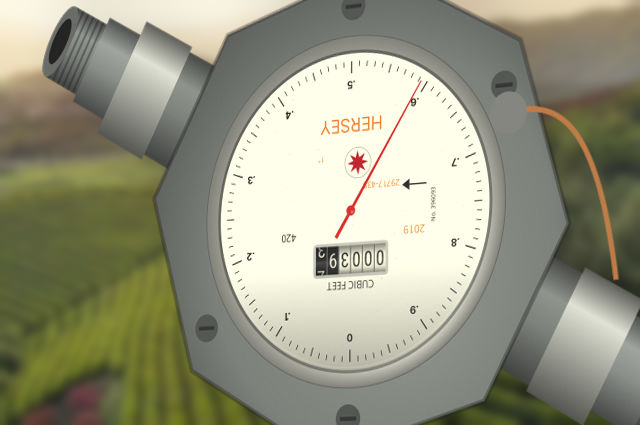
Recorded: 392.59; ft³
